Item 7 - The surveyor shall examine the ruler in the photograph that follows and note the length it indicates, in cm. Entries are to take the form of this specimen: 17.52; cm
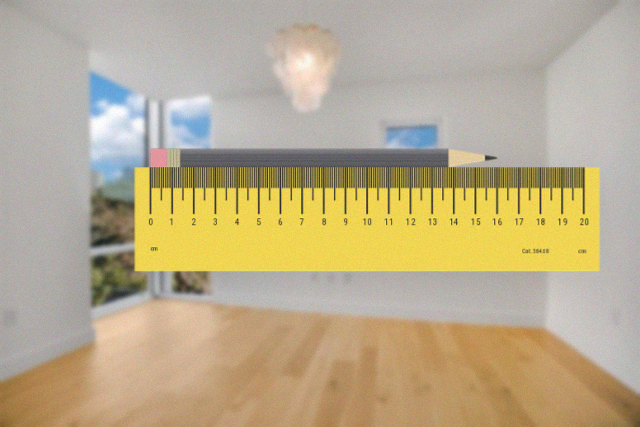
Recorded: 16; cm
